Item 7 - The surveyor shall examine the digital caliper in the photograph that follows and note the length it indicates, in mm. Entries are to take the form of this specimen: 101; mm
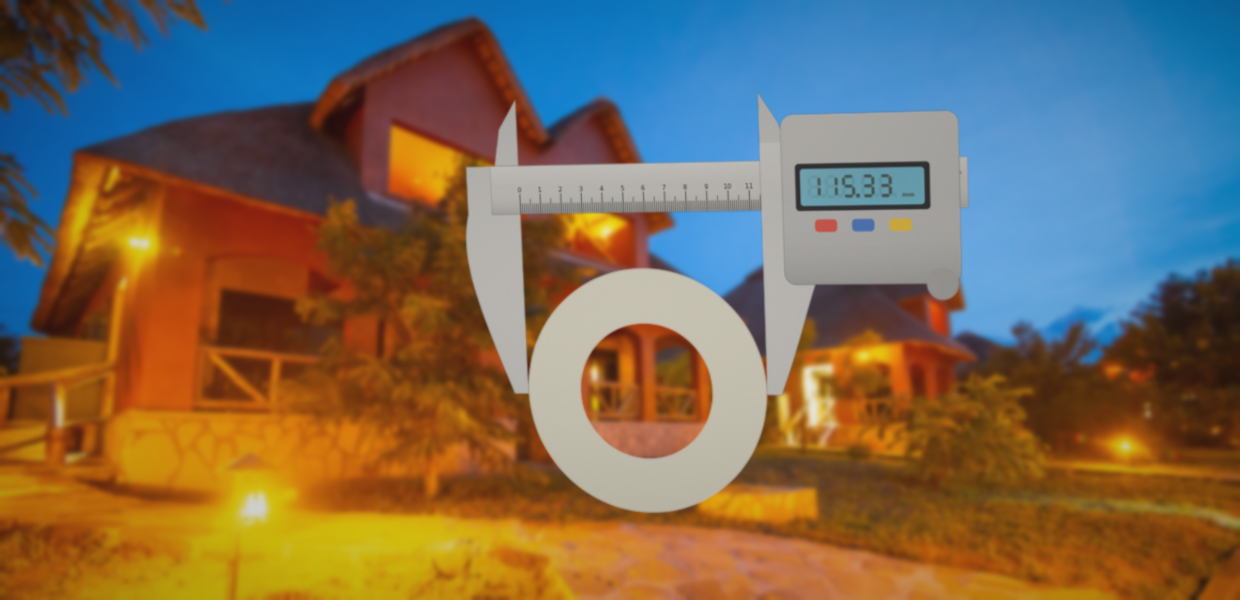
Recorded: 115.33; mm
